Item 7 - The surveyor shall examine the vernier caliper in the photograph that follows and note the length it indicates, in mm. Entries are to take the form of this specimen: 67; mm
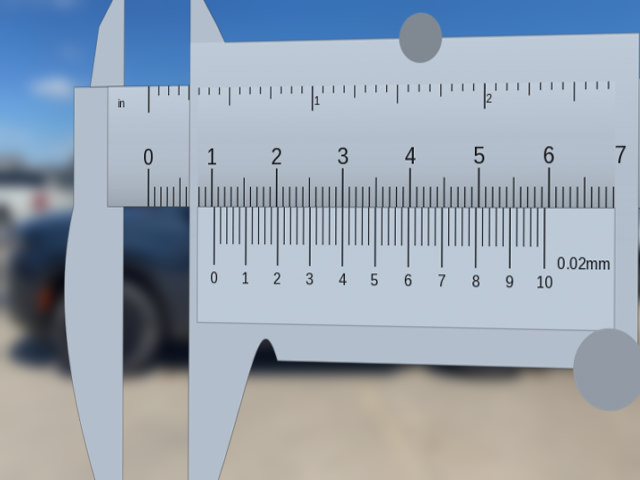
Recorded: 10.4; mm
